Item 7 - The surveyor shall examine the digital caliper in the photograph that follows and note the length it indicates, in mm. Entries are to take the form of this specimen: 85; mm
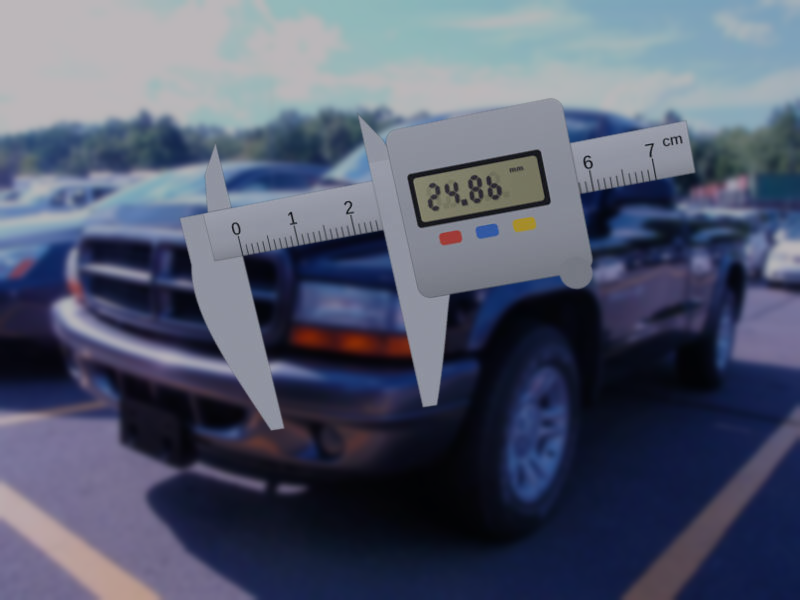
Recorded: 24.86; mm
